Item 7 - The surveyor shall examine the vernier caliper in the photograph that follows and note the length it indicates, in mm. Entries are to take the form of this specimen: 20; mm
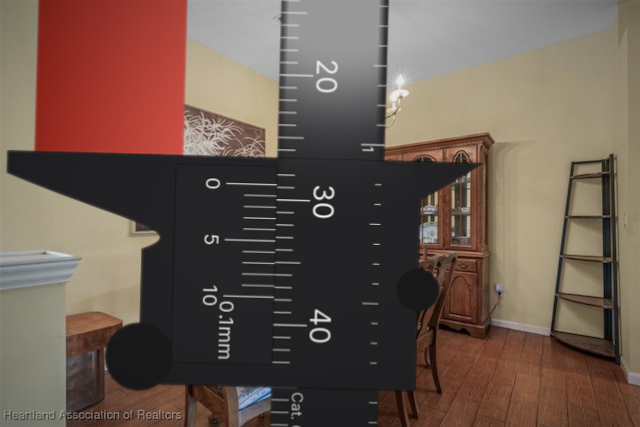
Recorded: 28.8; mm
